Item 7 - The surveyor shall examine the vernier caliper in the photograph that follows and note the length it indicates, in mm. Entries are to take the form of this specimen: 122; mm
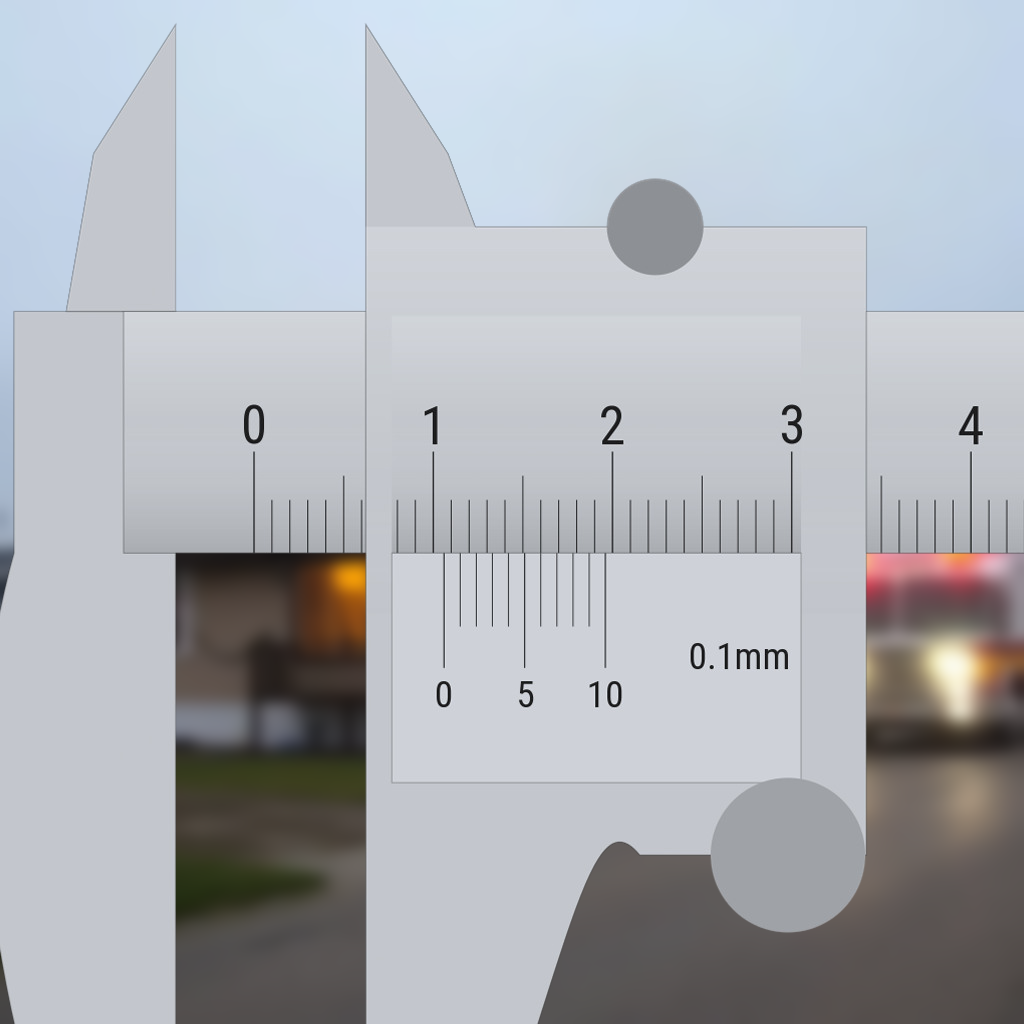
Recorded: 10.6; mm
